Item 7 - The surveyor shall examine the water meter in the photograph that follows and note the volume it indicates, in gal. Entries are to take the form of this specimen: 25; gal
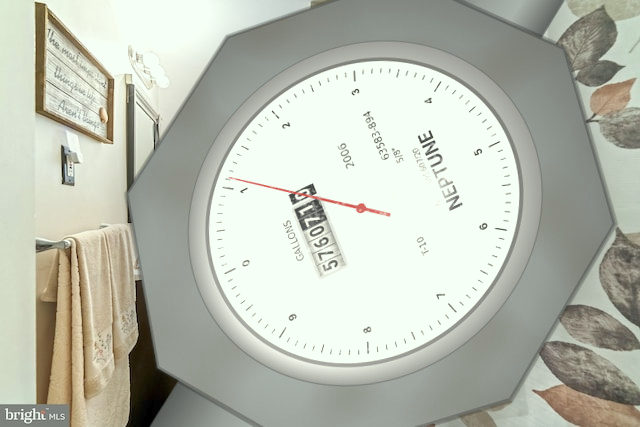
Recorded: 5760711.1; gal
